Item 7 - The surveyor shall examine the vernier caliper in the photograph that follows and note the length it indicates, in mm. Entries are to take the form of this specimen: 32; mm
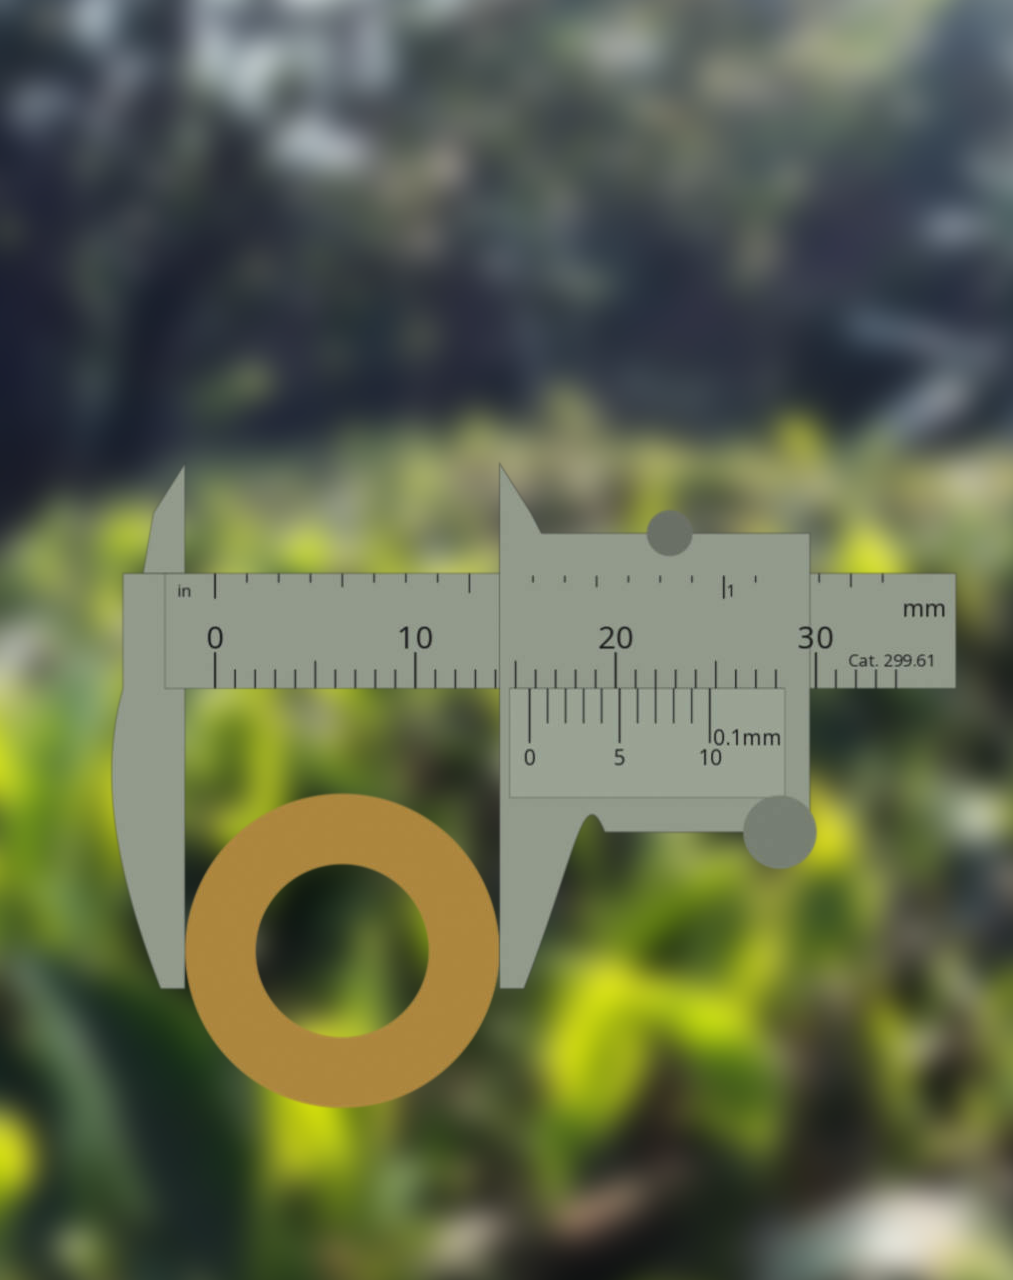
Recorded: 15.7; mm
